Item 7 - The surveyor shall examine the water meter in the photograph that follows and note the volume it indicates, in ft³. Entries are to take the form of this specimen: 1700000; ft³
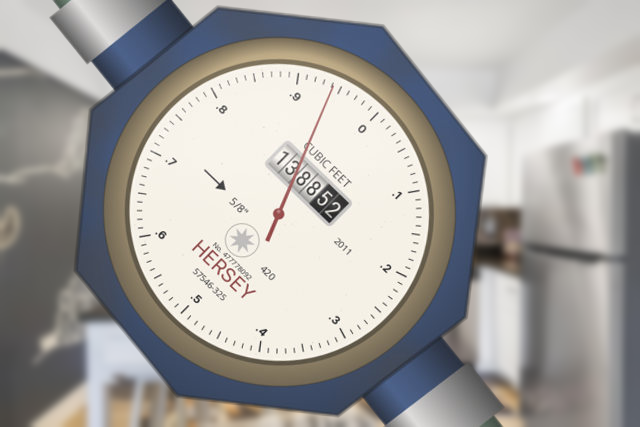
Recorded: 138851.94; ft³
